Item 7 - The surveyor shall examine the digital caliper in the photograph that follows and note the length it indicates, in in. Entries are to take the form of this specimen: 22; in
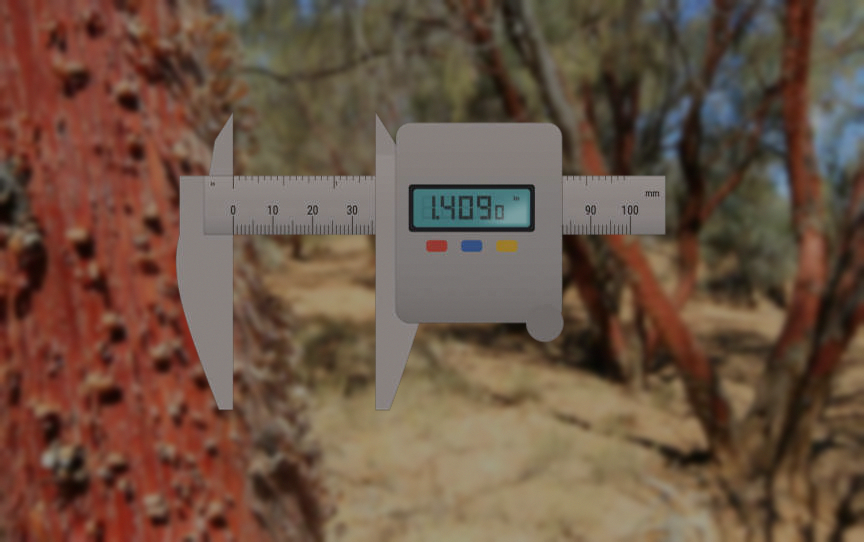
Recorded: 1.4090; in
